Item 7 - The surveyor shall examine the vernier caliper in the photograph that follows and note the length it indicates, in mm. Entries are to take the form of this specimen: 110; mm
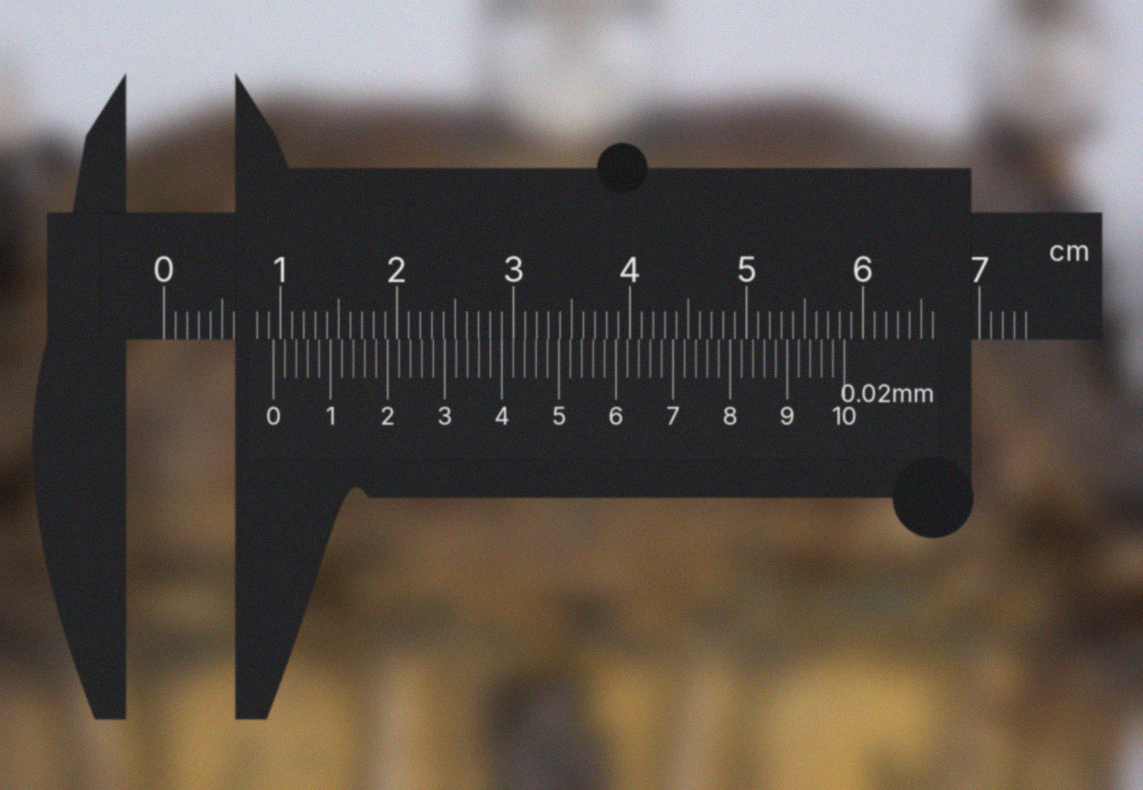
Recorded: 9.4; mm
